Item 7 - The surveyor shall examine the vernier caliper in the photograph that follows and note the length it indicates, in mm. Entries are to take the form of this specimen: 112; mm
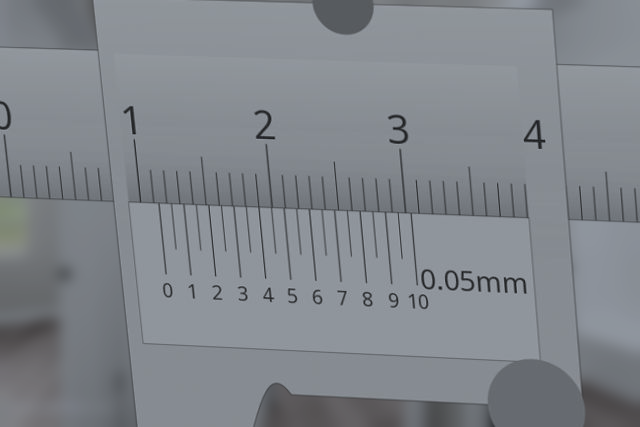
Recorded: 11.4; mm
